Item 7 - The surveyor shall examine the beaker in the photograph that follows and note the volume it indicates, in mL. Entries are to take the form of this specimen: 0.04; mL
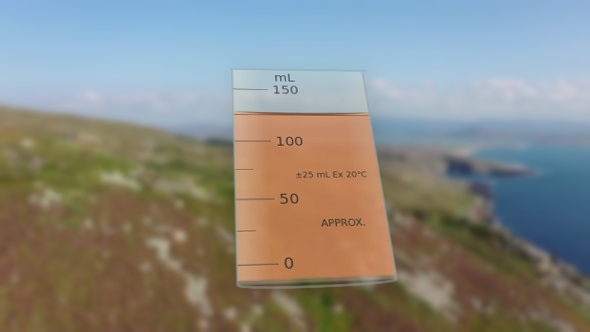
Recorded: 125; mL
